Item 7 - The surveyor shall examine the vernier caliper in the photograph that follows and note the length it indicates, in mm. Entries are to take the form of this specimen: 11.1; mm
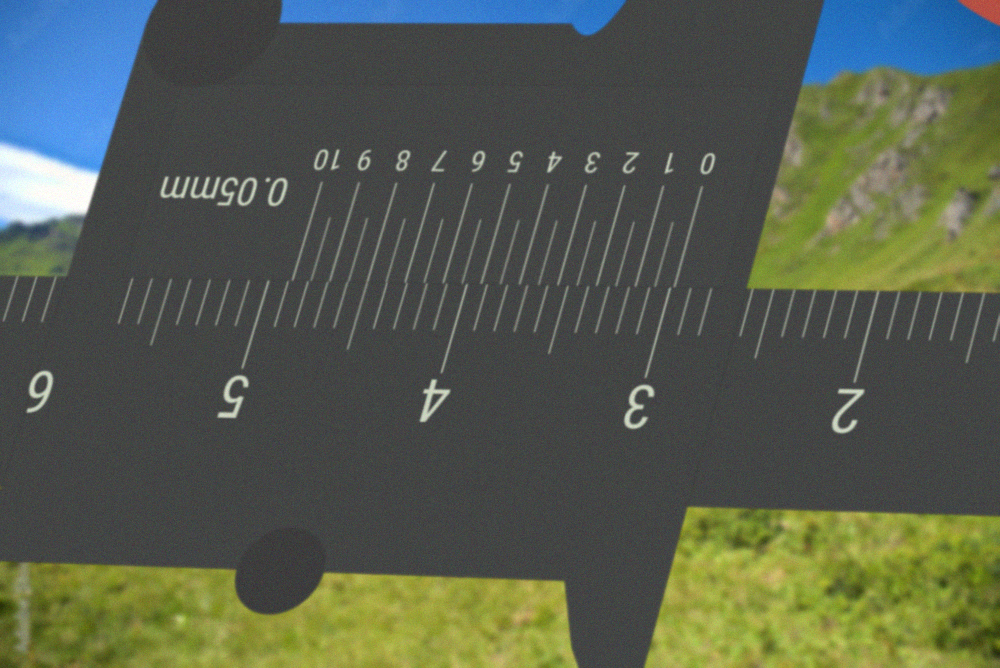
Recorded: 29.8; mm
